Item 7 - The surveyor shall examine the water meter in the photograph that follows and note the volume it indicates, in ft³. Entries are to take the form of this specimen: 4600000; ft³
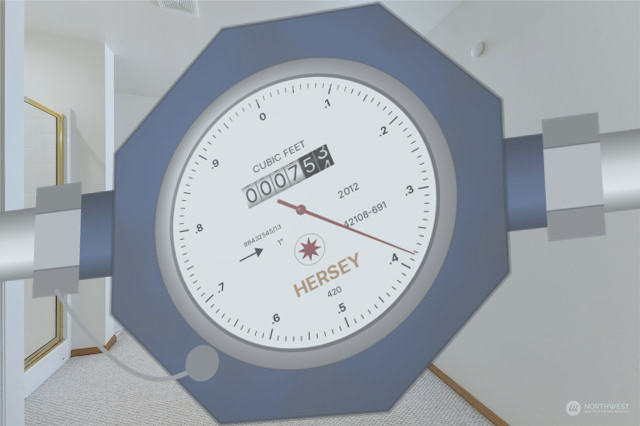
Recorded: 753.38; ft³
